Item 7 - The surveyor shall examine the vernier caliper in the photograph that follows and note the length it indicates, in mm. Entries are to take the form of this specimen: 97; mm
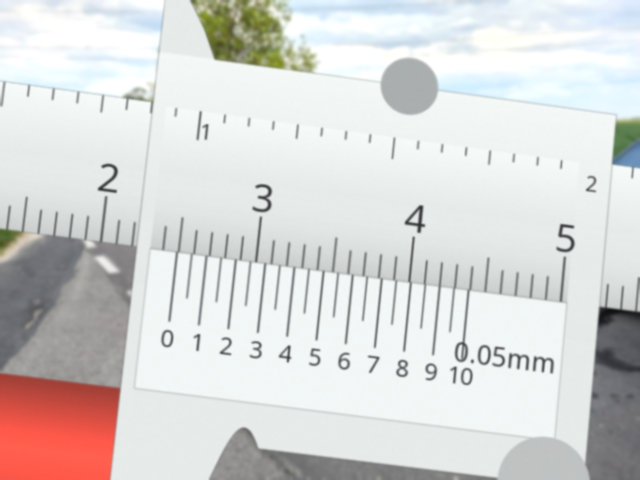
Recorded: 24.9; mm
